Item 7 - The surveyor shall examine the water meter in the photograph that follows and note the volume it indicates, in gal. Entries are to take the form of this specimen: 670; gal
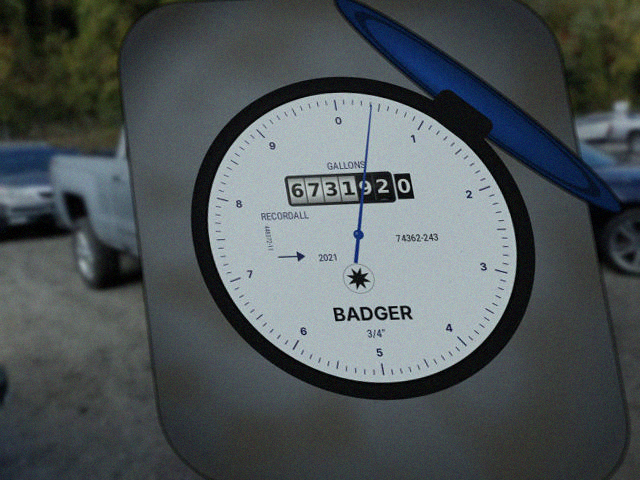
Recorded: 6731920.4; gal
